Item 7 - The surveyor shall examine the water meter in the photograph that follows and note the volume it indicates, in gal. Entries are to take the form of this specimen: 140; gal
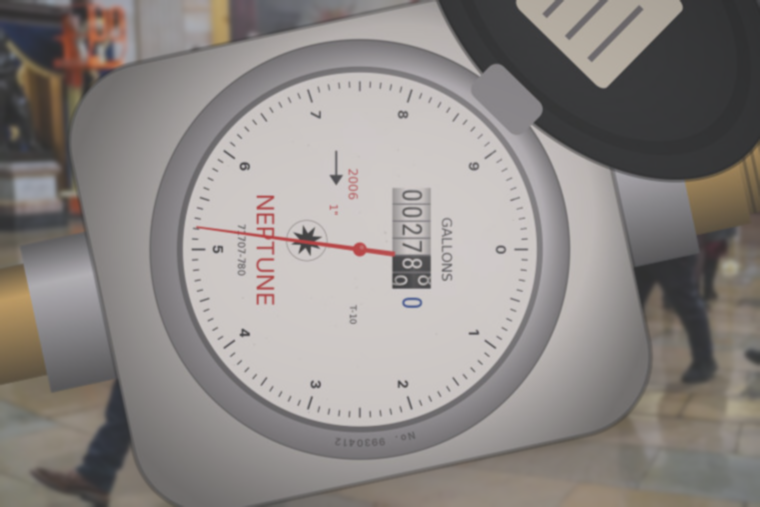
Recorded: 27885.2; gal
